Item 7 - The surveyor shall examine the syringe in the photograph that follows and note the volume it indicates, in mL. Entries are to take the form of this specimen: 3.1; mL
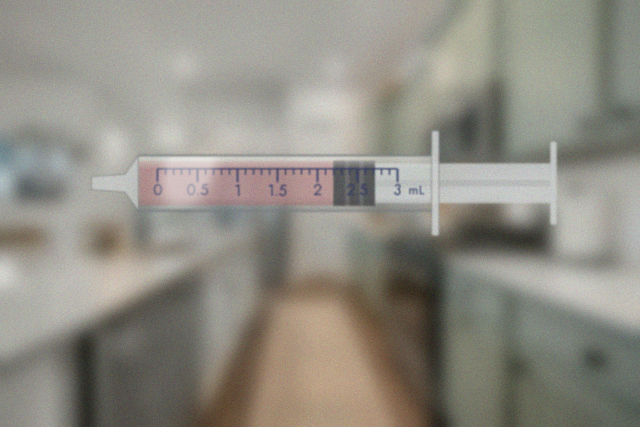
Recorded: 2.2; mL
